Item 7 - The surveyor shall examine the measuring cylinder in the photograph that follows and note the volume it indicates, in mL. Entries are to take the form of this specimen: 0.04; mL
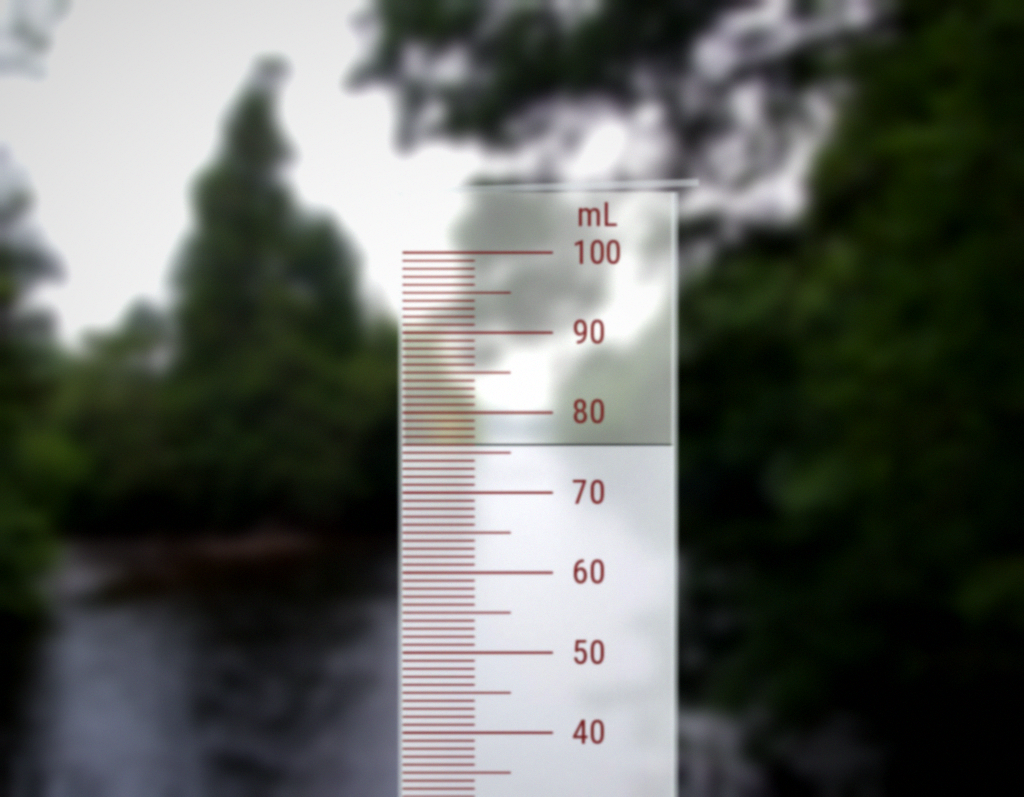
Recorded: 76; mL
